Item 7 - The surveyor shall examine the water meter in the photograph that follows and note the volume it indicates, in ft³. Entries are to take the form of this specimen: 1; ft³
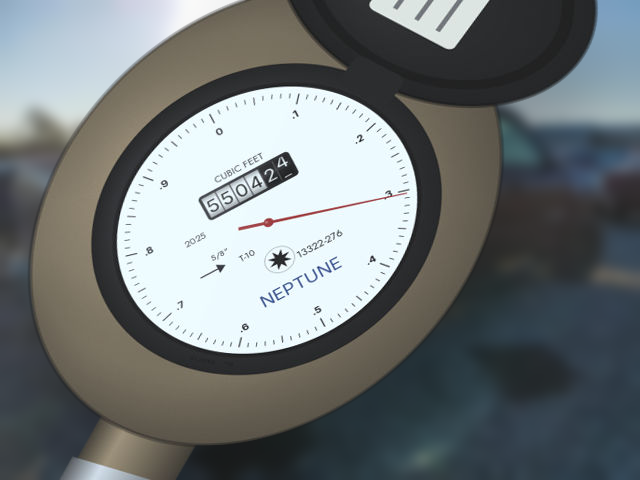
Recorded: 550424.30; ft³
